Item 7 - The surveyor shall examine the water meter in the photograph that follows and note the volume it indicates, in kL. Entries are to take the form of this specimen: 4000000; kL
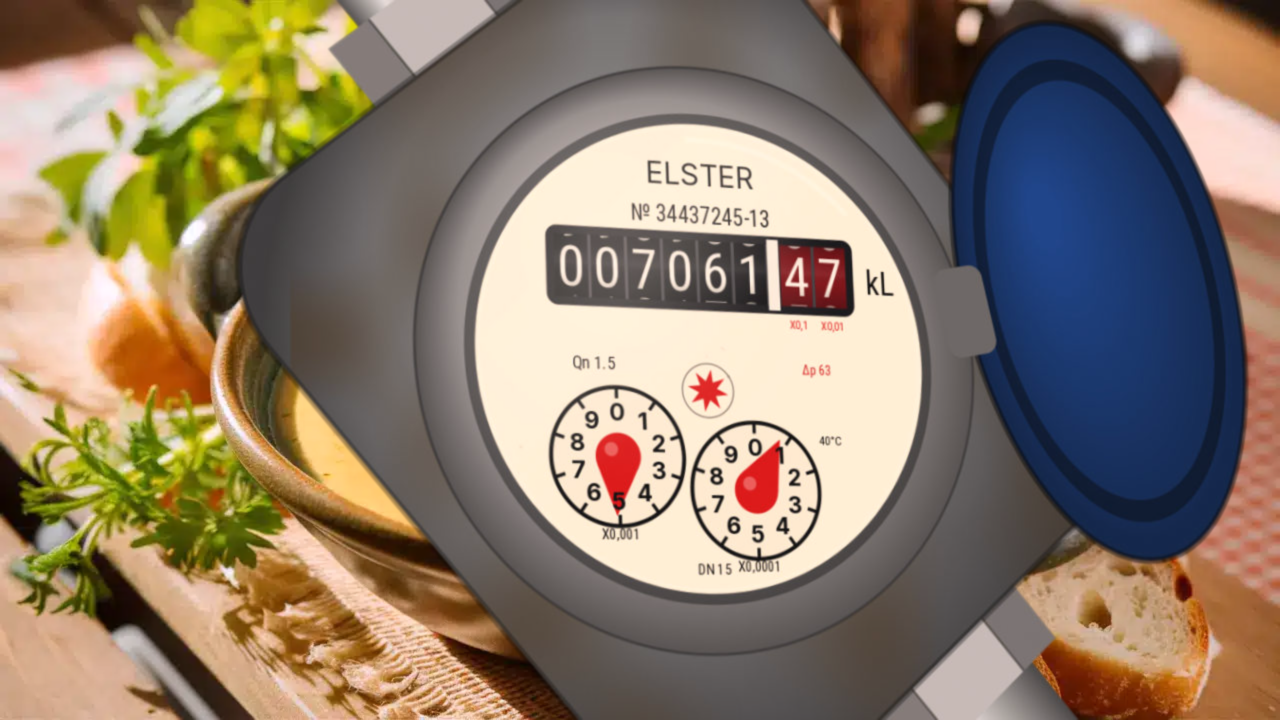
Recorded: 7061.4750; kL
